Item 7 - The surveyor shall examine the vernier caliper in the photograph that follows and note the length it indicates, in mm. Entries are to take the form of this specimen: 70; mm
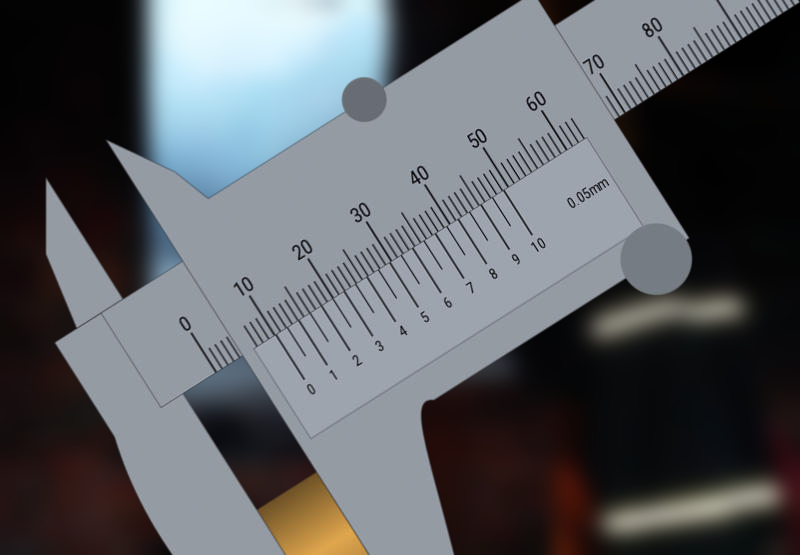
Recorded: 10.2; mm
